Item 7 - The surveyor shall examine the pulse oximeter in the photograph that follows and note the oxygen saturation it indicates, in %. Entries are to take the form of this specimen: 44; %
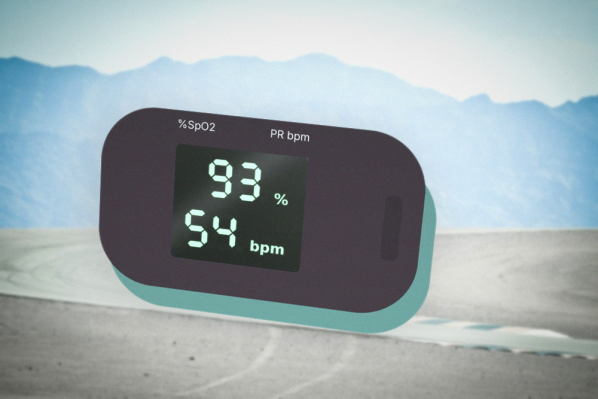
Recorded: 93; %
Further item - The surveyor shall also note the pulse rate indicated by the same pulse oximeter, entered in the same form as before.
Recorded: 54; bpm
